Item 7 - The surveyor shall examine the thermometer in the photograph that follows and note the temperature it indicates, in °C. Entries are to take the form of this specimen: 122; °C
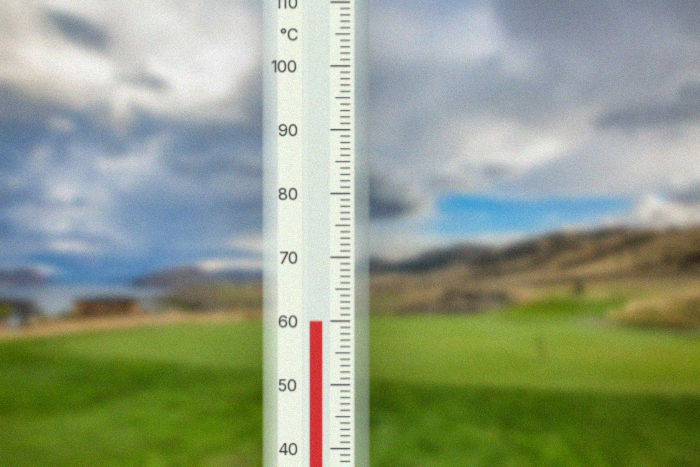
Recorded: 60; °C
